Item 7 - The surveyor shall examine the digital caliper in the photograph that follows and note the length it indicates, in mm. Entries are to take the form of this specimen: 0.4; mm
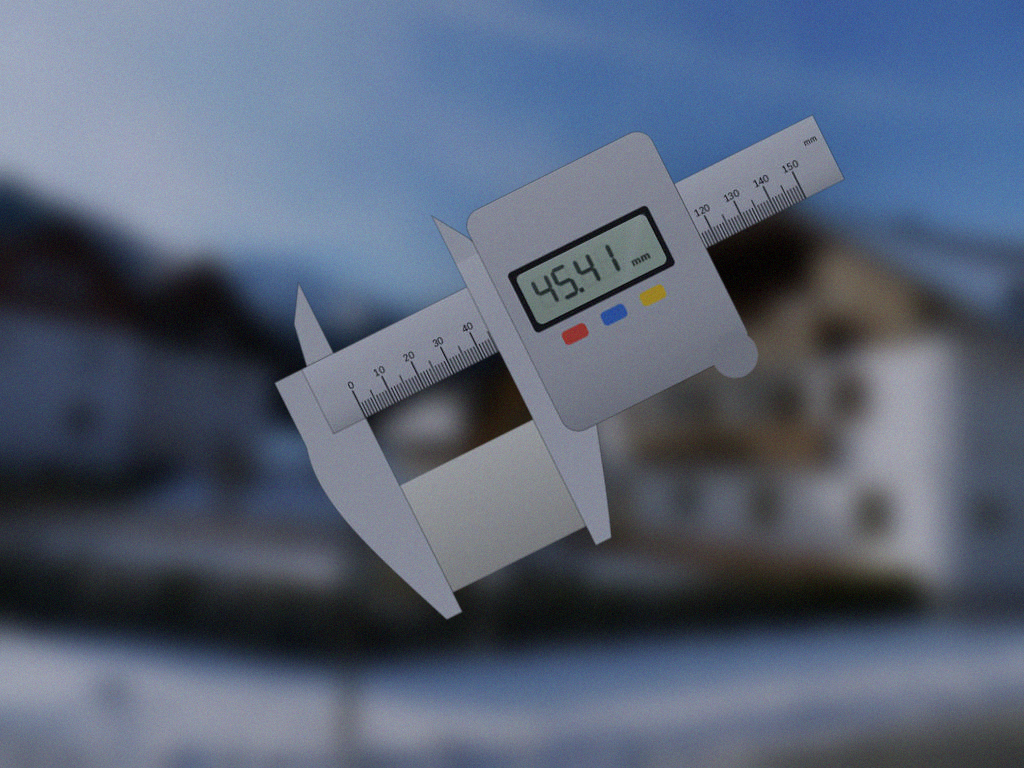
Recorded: 45.41; mm
